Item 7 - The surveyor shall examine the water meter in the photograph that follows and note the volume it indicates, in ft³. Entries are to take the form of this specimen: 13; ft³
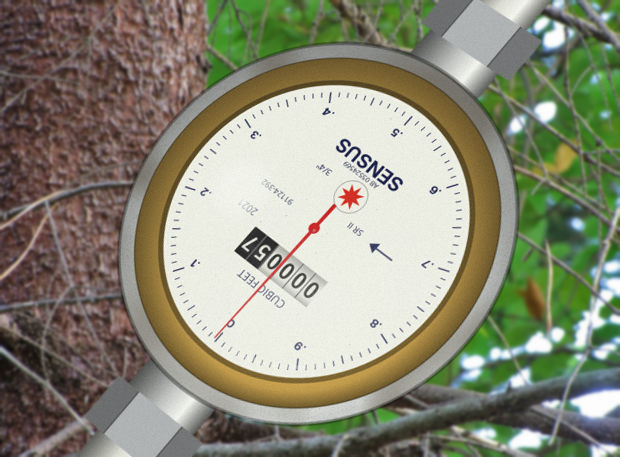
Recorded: 57.00; ft³
